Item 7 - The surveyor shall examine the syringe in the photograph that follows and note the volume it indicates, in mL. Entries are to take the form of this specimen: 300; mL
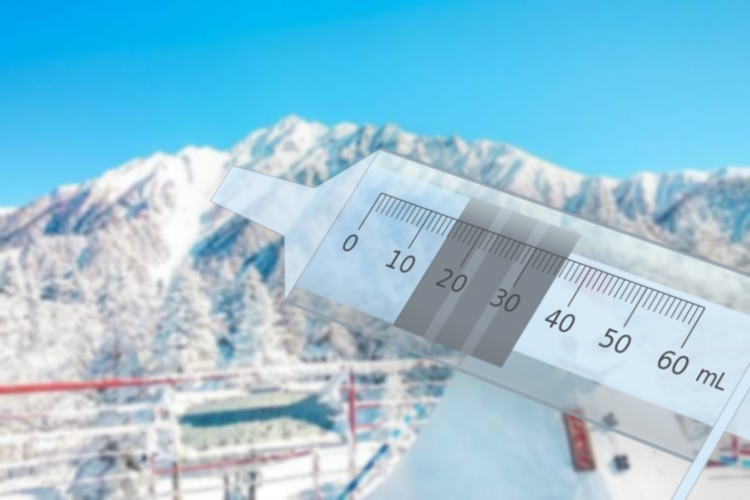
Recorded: 15; mL
